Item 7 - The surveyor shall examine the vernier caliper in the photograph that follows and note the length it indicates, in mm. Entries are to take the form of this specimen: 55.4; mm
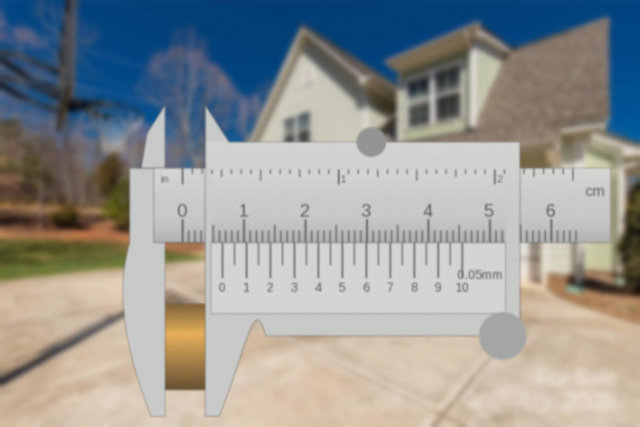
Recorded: 6.5; mm
